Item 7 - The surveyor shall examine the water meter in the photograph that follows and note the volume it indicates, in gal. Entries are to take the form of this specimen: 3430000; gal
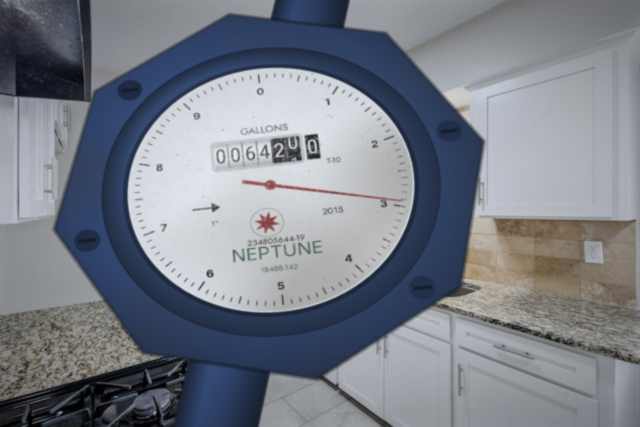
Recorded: 64202.9; gal
